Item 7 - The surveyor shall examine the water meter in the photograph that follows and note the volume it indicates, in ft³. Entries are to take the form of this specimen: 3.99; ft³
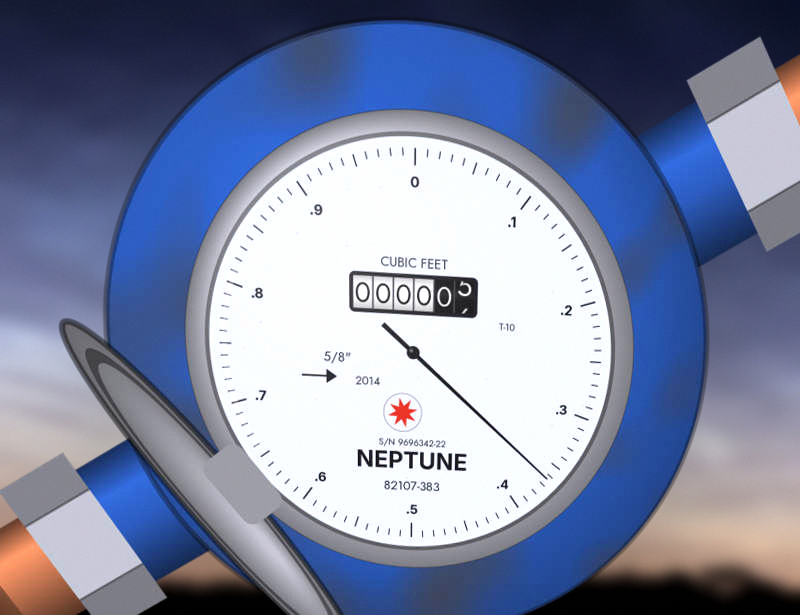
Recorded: 5.36; ft³
